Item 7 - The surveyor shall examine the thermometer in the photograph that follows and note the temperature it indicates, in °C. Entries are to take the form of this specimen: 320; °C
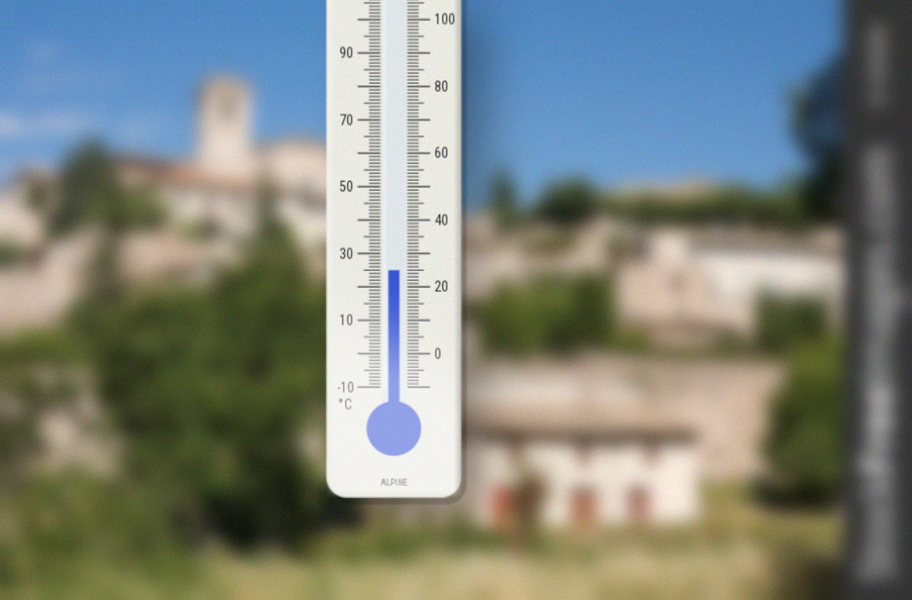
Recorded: 25; °C
